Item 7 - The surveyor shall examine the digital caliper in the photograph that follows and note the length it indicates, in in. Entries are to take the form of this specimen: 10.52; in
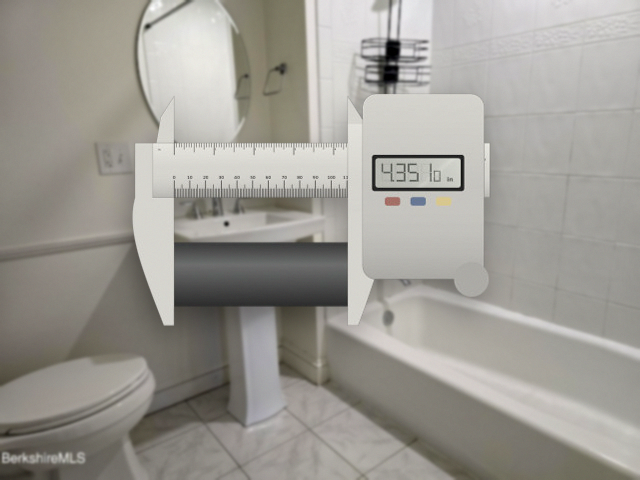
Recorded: 4.3510; in
